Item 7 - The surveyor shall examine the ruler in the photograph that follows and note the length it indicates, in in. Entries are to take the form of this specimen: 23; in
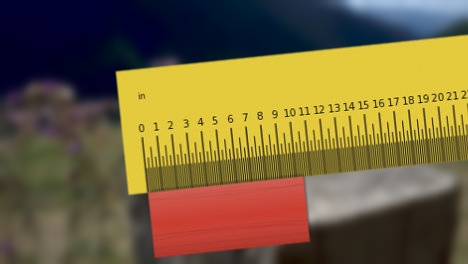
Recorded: 10.5; in
